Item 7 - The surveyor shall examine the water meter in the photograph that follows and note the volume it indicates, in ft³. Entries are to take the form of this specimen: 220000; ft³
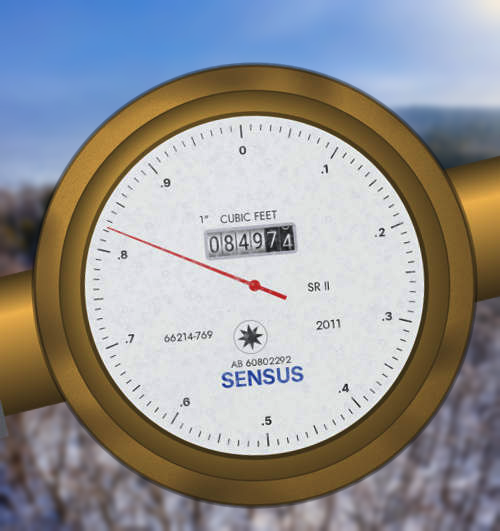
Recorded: 84973.82; ft³
